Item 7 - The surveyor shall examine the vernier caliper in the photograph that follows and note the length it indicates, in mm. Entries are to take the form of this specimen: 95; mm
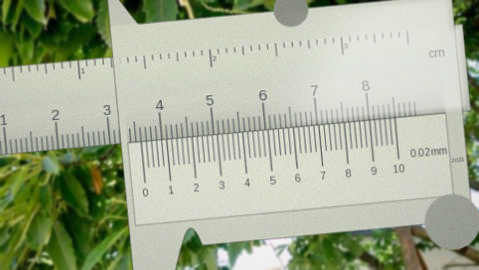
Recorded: 36.0; mm
